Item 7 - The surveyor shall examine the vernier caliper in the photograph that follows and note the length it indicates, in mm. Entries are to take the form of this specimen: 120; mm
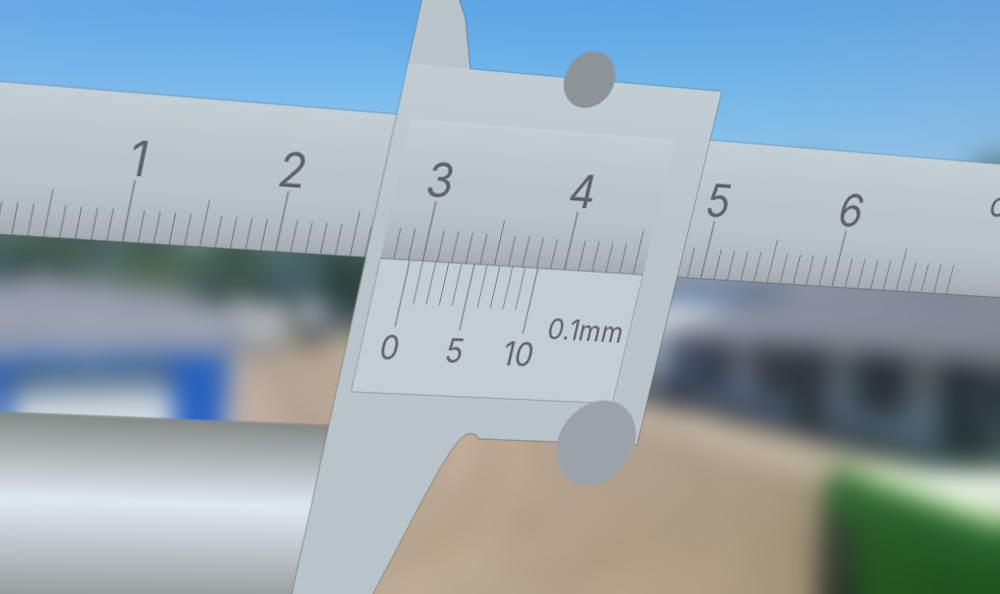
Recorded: 29.1; mm
